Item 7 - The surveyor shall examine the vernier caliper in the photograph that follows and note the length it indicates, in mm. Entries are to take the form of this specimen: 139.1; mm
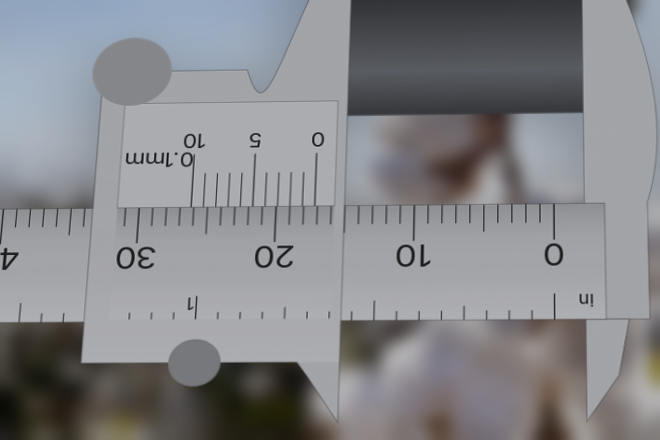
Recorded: 17.2; mm
